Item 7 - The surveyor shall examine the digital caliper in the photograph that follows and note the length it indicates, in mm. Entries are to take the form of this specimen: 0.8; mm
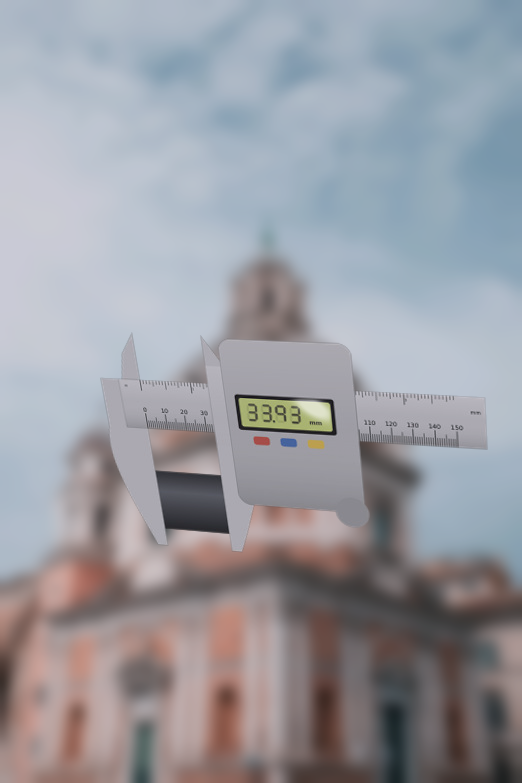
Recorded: 33.93; mm
